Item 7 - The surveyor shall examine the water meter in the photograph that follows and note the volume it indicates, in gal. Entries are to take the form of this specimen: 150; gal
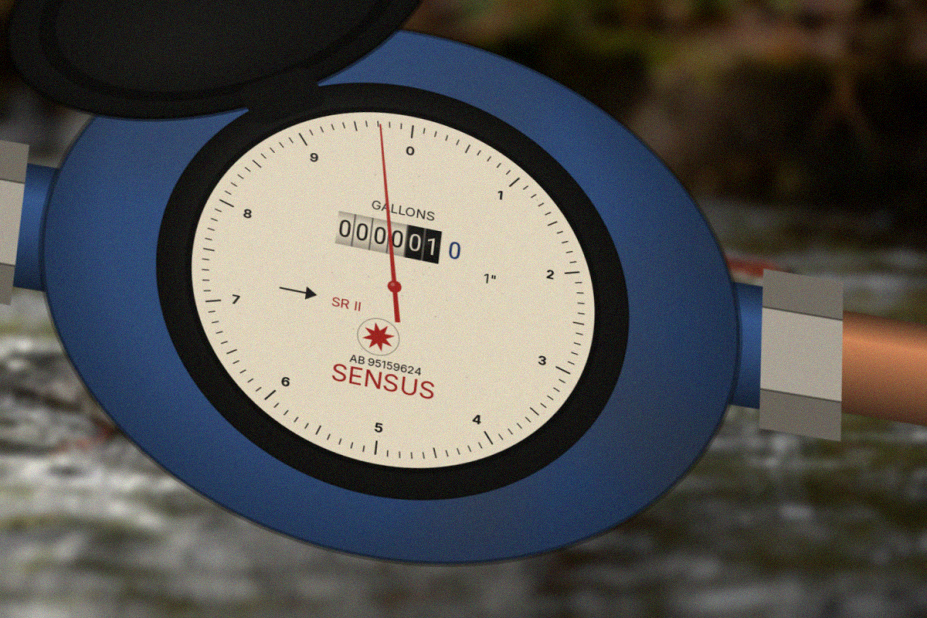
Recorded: 9.7; gal
